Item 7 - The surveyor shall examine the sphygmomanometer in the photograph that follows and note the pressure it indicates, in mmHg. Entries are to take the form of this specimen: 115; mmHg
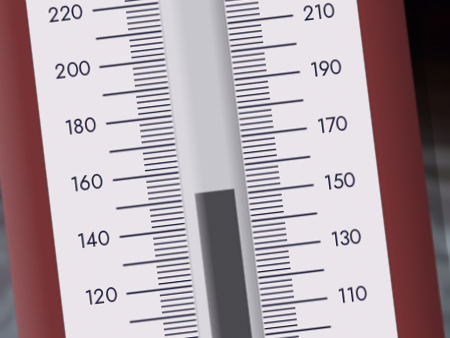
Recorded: 152; mmHg
